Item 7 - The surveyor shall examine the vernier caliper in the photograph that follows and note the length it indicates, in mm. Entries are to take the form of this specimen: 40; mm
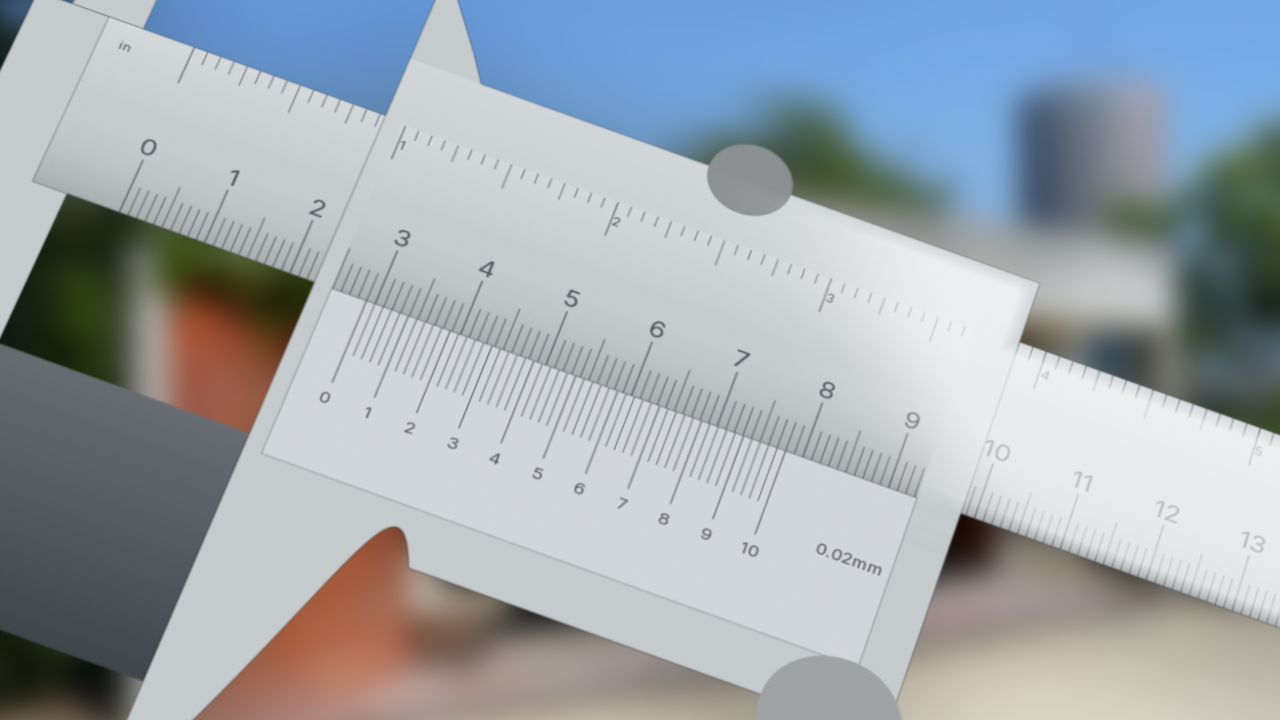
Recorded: 29.0; mm
